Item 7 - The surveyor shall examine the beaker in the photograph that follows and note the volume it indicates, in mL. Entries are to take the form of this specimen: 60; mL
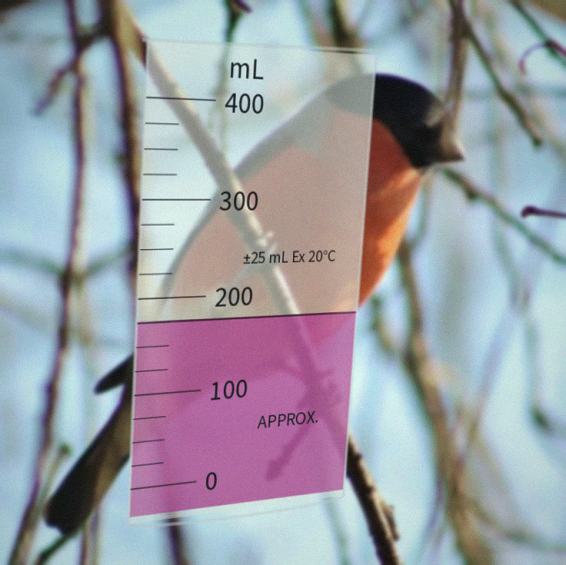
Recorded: 175; mL
